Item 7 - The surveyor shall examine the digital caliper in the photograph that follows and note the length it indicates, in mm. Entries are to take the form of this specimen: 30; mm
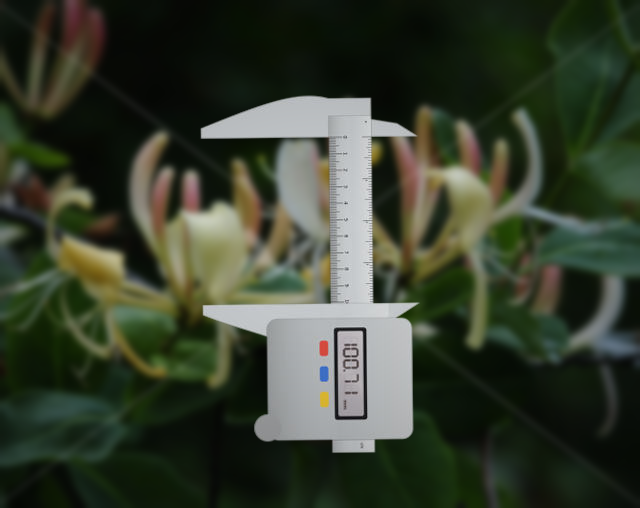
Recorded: 100.71; mm
